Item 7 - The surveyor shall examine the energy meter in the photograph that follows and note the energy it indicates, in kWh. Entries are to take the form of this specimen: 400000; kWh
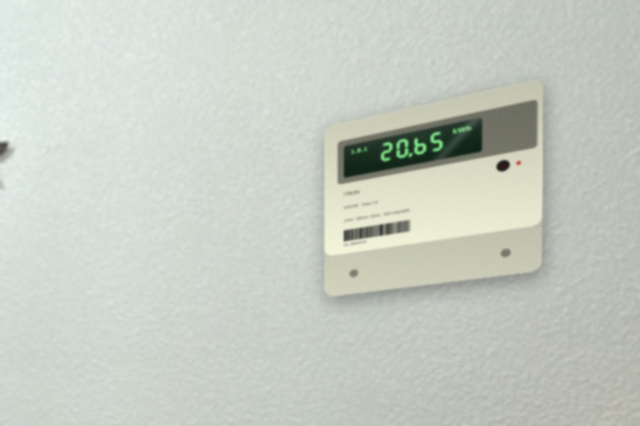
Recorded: 20.65; kWh
